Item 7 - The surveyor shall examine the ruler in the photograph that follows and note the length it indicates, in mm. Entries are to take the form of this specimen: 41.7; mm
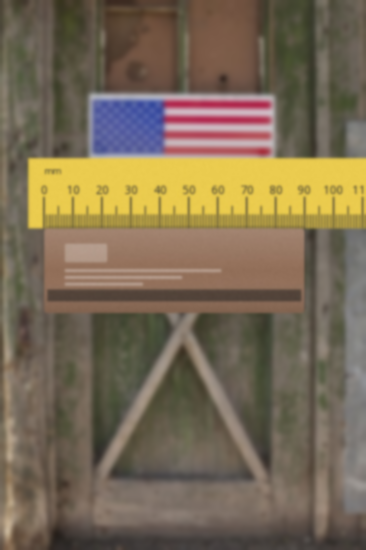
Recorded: 90; mm
